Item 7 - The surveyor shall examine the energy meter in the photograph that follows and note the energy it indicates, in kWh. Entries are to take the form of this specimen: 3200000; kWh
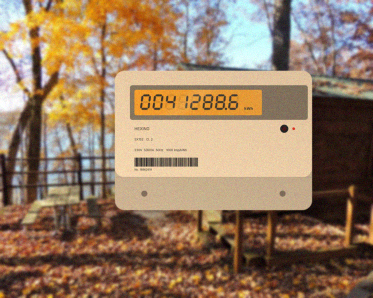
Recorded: 41288.6; kWh
